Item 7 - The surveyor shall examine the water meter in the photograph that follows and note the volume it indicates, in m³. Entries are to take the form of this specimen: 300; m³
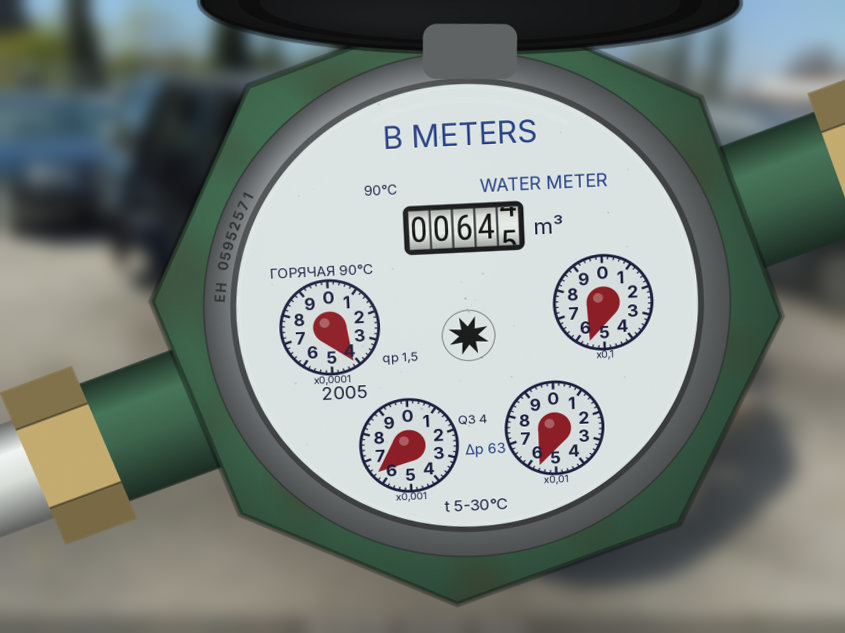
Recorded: 644.5564; m³
